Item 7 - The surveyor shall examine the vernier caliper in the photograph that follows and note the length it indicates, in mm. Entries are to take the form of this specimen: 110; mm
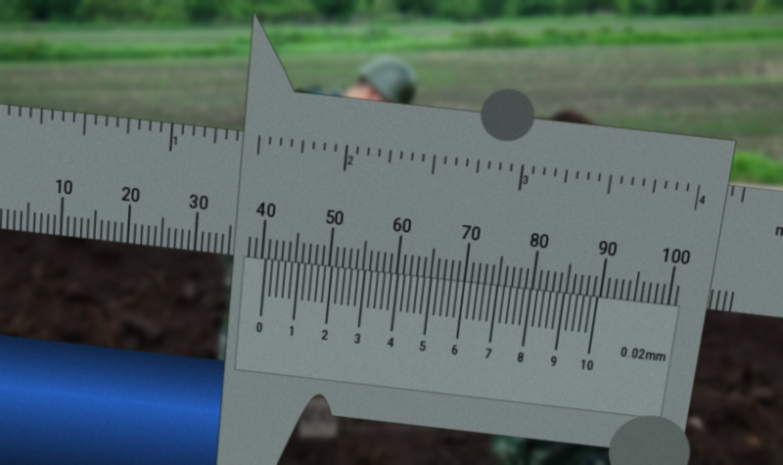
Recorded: 40.6; mm
